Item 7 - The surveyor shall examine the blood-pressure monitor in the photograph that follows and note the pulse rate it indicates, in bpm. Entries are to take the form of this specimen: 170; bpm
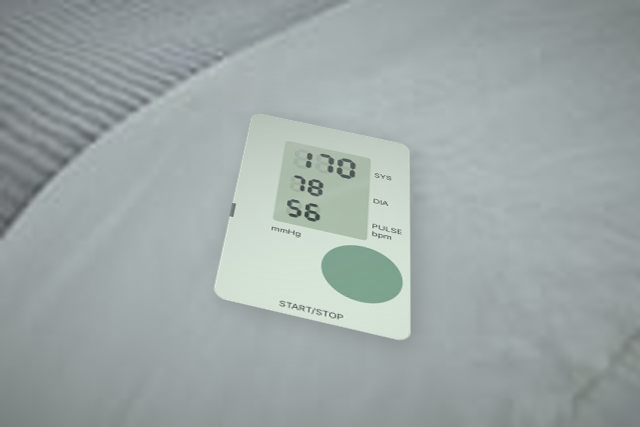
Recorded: 56; bpm
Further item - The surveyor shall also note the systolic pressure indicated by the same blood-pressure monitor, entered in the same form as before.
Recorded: 170; mmHg
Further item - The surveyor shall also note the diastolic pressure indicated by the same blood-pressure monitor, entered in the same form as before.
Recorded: 78; mmHg
